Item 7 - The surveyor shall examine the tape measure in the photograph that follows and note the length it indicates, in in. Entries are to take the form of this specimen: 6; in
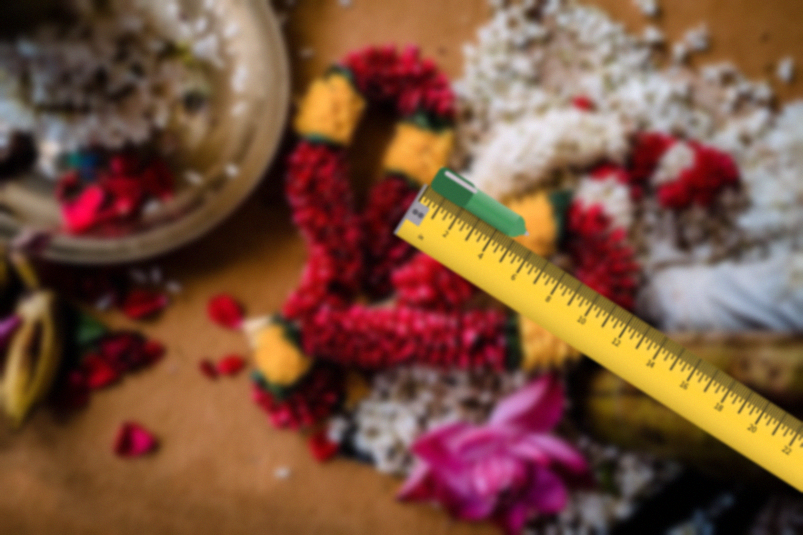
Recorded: 5.5; in
